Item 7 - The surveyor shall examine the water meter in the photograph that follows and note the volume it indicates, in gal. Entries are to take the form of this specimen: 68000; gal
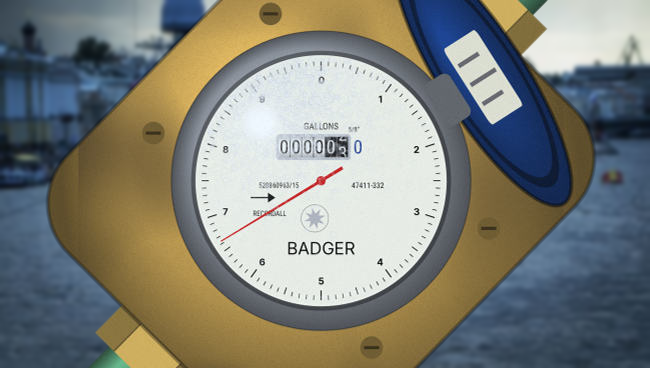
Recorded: 26.6; gal
